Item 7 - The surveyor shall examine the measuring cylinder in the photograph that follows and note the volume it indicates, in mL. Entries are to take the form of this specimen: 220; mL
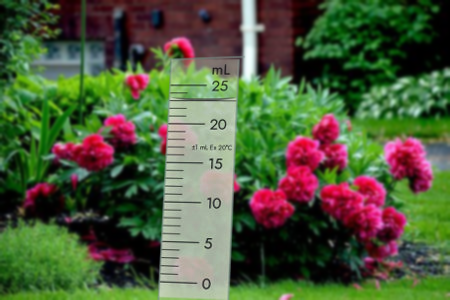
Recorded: 23; mL
